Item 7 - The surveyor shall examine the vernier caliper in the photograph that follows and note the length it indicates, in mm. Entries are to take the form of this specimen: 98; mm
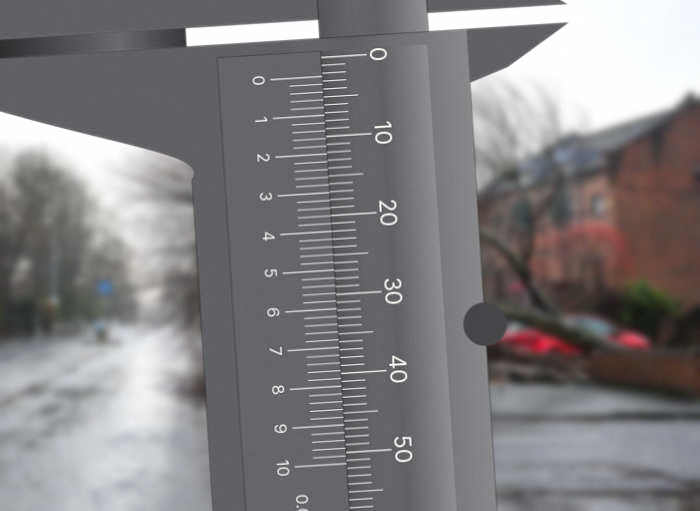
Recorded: 2.4; mm
